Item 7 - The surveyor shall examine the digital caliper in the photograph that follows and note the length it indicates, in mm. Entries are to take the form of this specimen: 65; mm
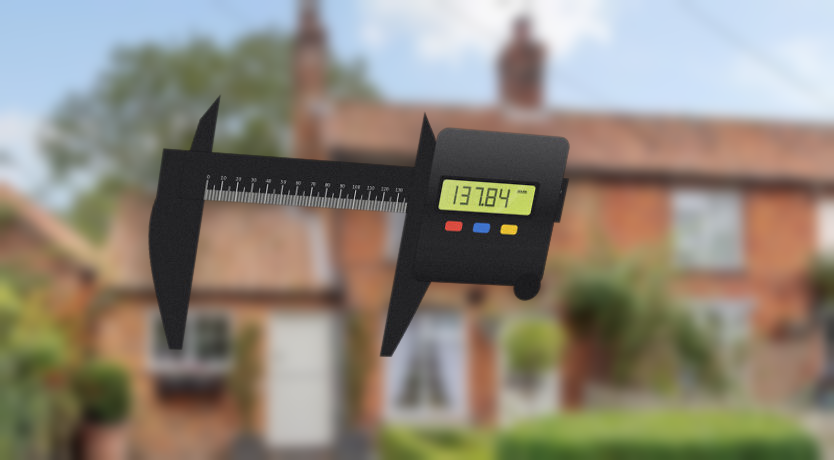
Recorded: 137.84; mm
